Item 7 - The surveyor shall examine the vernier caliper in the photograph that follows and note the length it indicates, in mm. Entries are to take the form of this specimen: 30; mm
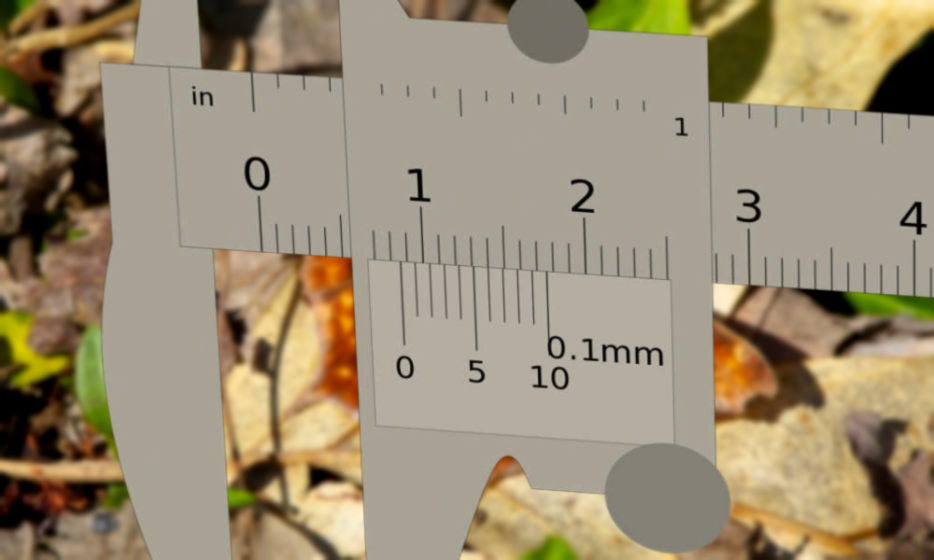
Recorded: 8.6; mm
